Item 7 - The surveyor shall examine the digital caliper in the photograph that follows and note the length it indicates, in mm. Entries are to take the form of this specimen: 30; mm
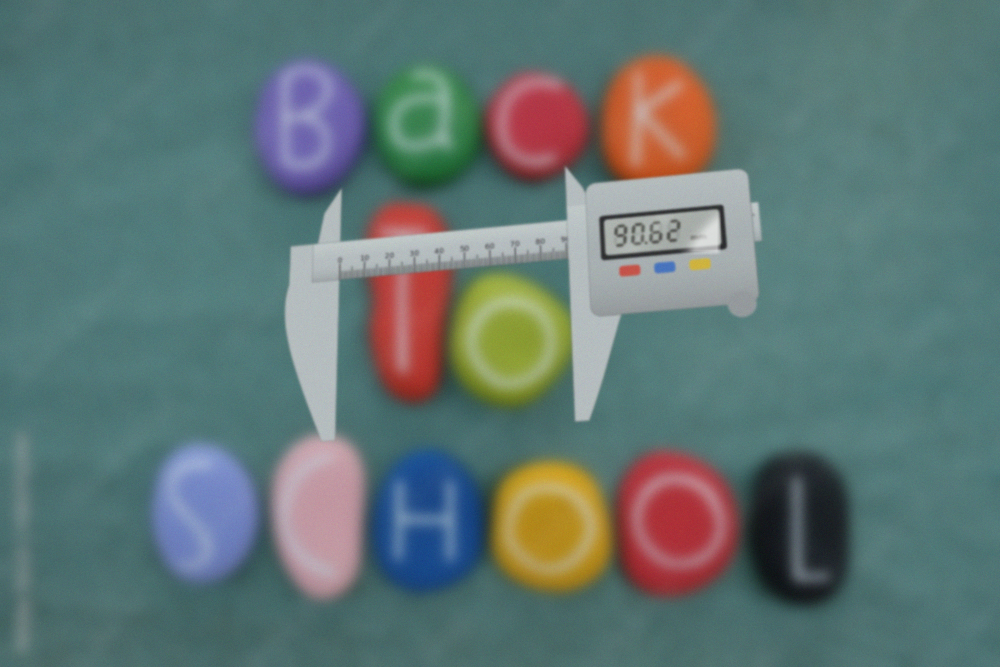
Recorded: 90.62; mm
